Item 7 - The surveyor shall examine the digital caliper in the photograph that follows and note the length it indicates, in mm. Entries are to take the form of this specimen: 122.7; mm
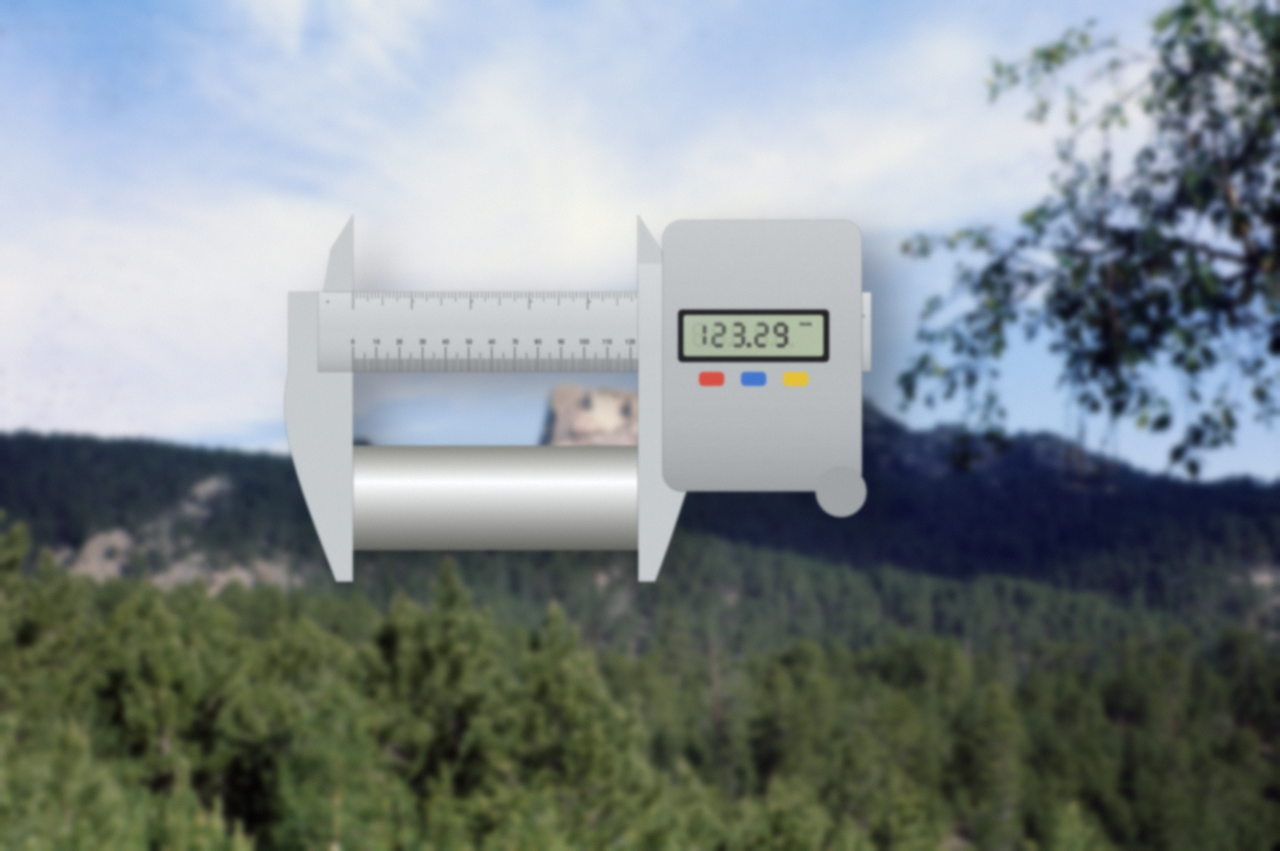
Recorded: 123.29; mm
